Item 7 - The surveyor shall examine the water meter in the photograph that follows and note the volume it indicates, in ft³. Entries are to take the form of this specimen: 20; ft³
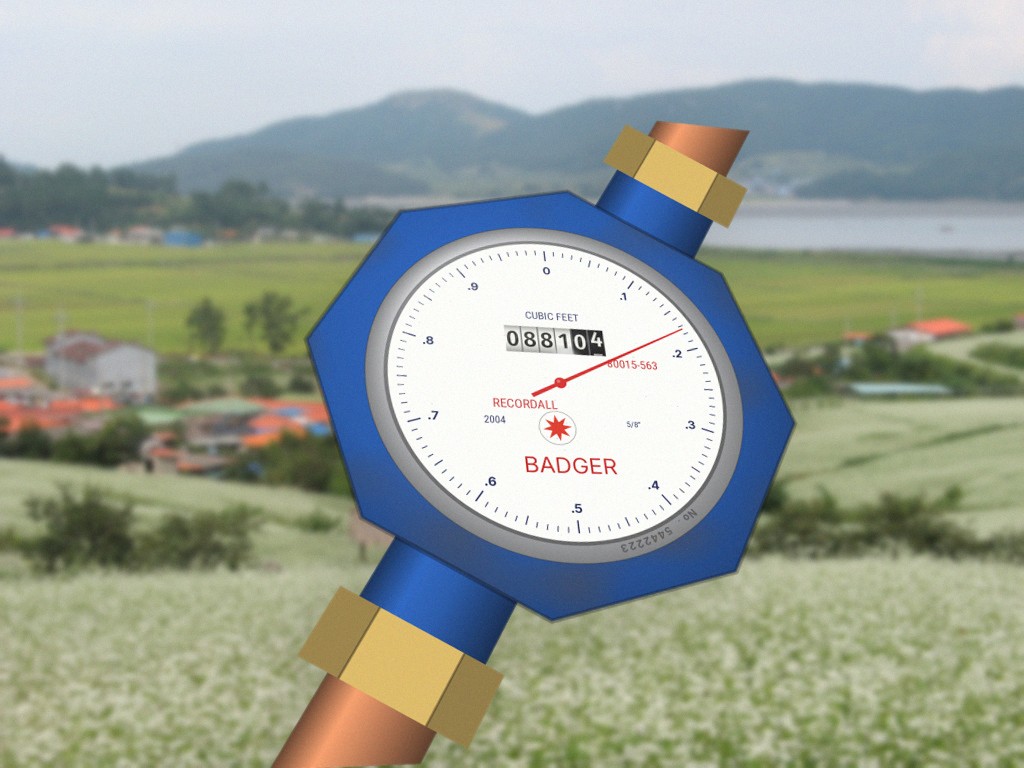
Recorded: 88104.17; ft³
